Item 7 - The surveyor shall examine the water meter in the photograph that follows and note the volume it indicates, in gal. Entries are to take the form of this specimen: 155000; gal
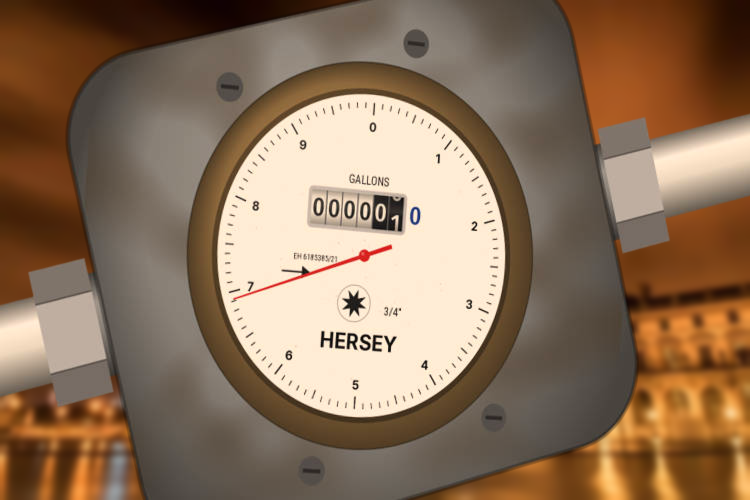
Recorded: 6.9; gal
